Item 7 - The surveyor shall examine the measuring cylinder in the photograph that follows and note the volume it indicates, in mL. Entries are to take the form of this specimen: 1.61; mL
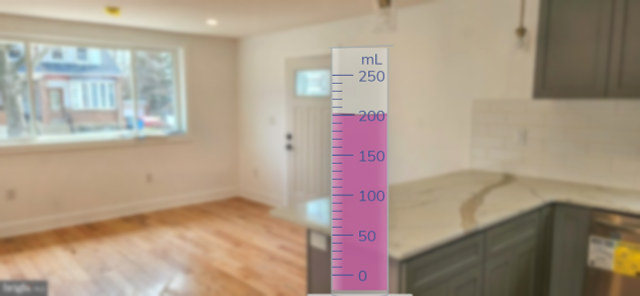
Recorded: 200; mL
